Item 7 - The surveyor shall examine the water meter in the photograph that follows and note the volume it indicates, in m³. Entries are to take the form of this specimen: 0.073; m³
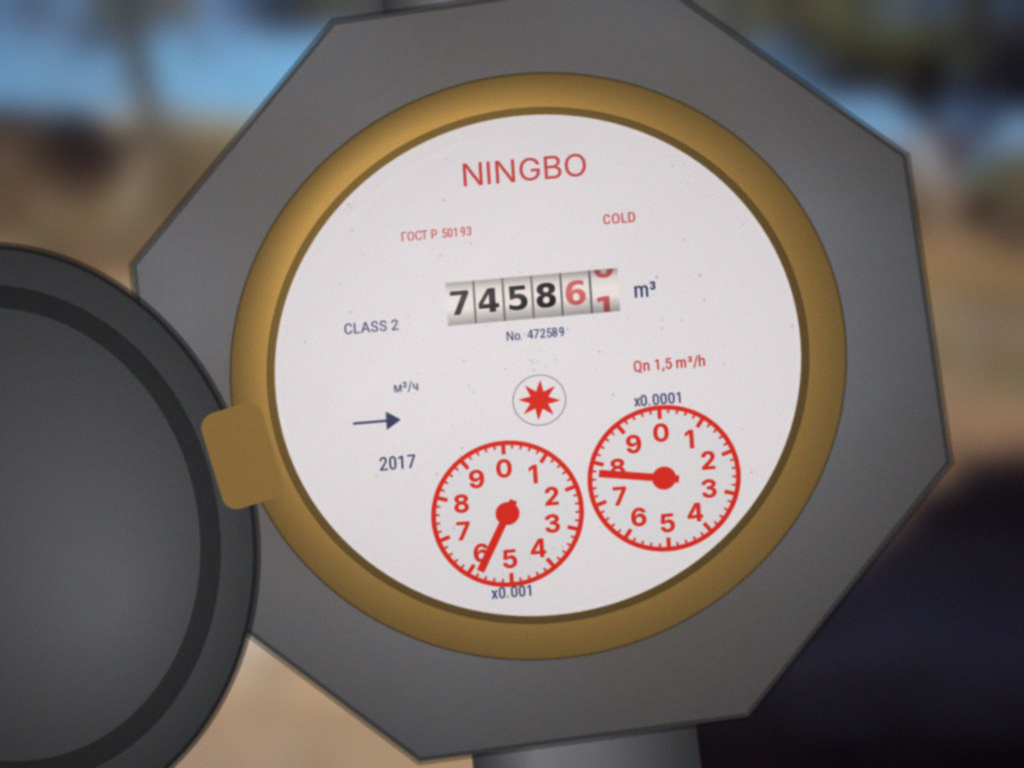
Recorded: 7458.6057; m³
